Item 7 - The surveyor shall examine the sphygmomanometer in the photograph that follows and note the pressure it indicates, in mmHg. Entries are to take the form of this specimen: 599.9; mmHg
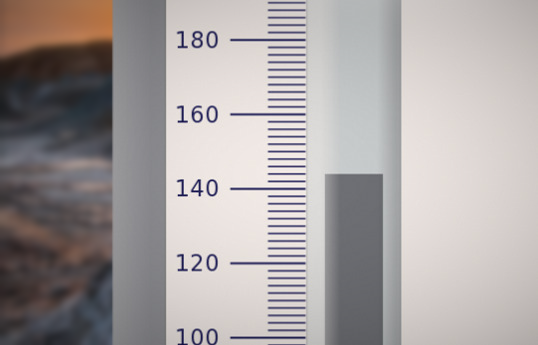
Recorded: 144; mmHg
